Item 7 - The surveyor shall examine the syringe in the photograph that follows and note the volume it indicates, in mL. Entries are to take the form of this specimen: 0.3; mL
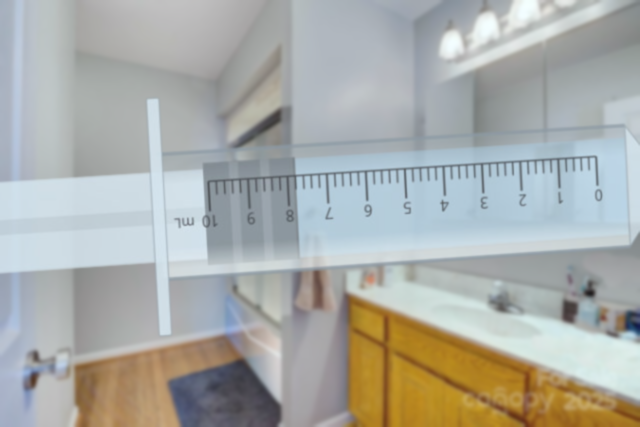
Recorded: 7.8; mL
